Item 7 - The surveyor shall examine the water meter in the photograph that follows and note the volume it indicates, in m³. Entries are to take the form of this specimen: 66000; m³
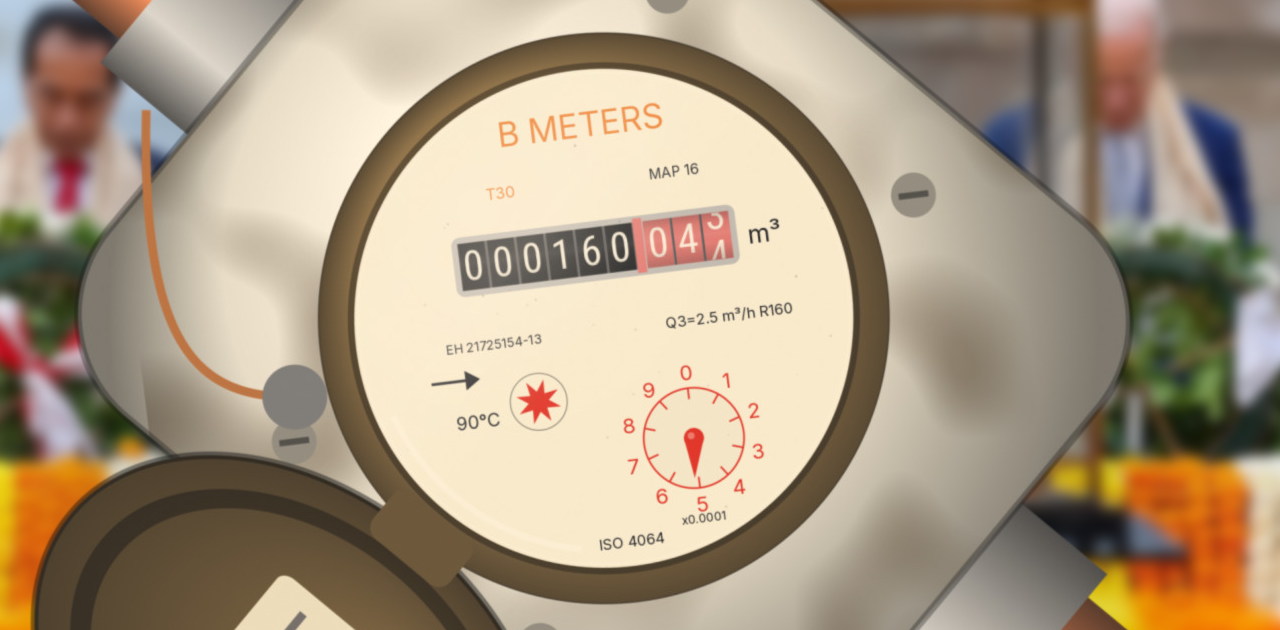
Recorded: 160.0435; m³
